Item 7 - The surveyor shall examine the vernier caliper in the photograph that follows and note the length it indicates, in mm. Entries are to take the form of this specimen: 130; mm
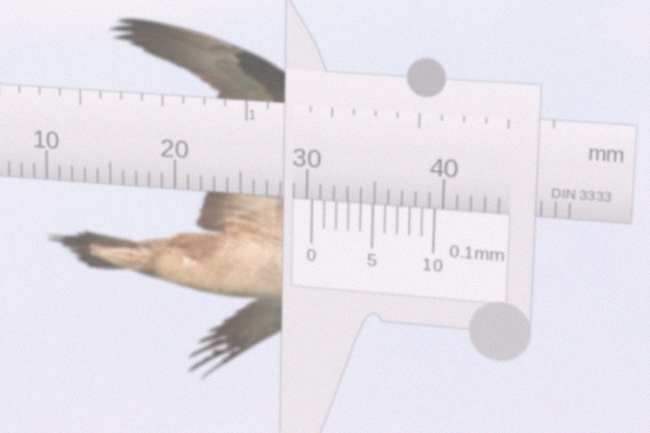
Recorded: 30.4; mm
